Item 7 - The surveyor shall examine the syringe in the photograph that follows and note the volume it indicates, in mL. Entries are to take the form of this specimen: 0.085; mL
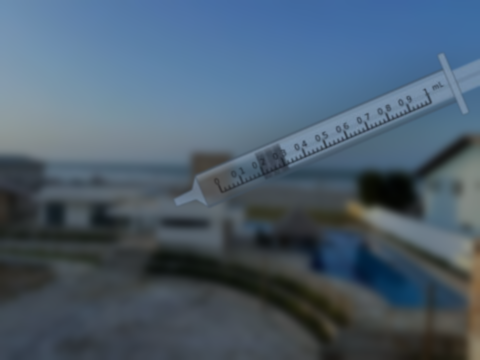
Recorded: 0.2; mL
